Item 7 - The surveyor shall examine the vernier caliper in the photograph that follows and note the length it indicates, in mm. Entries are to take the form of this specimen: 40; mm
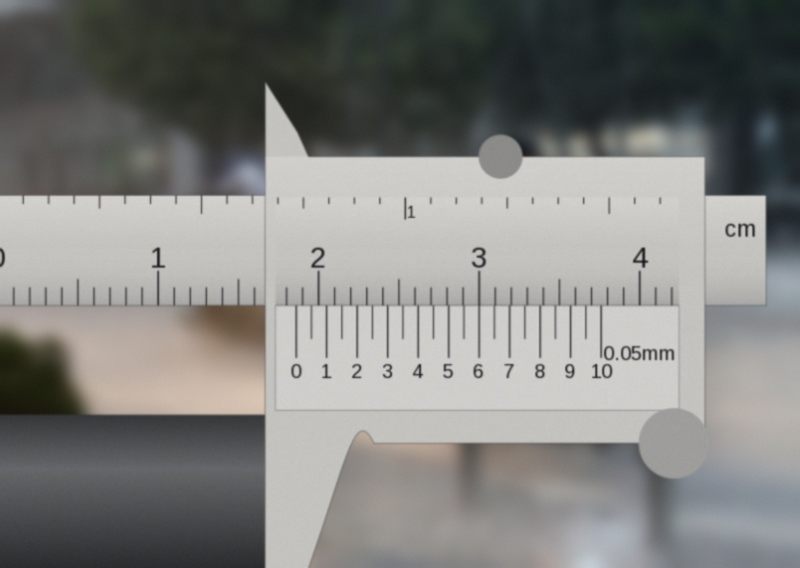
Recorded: 18.6; mm
